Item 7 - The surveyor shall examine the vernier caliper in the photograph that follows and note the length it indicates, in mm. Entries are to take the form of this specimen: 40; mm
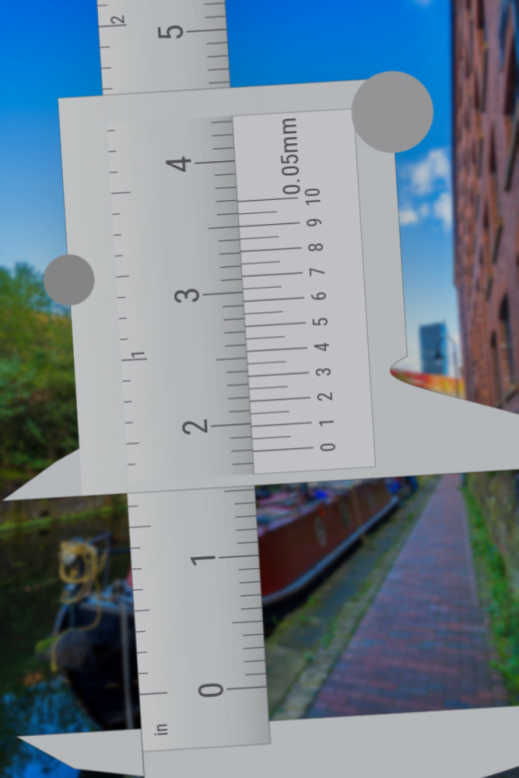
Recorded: 17.9; mm
